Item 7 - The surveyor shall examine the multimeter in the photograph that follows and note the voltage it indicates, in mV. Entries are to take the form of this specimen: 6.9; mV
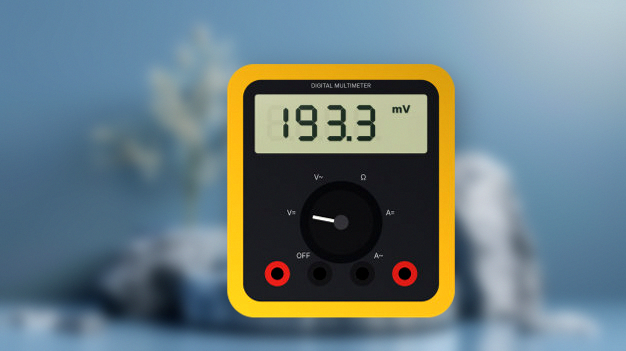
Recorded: 193.3; mV
